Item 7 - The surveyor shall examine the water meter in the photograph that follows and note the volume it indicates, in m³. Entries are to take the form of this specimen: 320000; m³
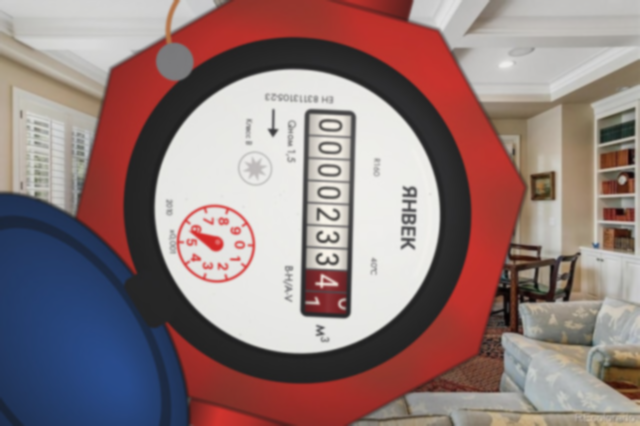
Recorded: 233.405; m³
